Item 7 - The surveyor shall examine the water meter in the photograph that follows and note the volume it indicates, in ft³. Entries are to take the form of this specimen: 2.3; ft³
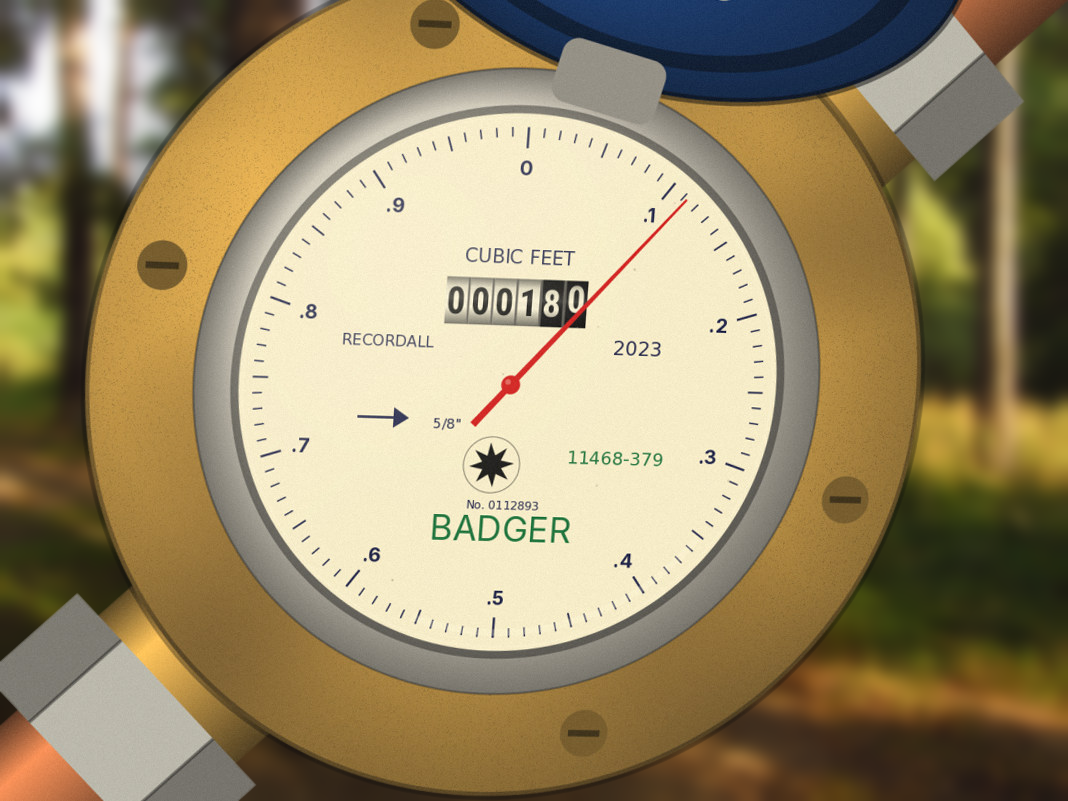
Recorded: 180.11; ft³
